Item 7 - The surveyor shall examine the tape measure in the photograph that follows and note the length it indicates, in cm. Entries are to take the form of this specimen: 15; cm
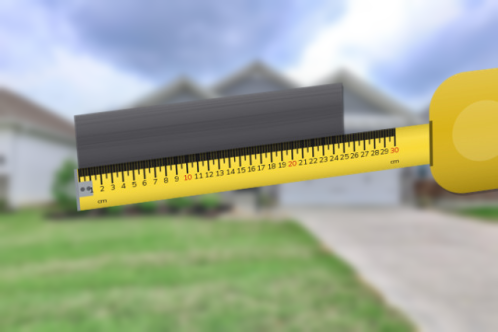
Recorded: 25; cm
